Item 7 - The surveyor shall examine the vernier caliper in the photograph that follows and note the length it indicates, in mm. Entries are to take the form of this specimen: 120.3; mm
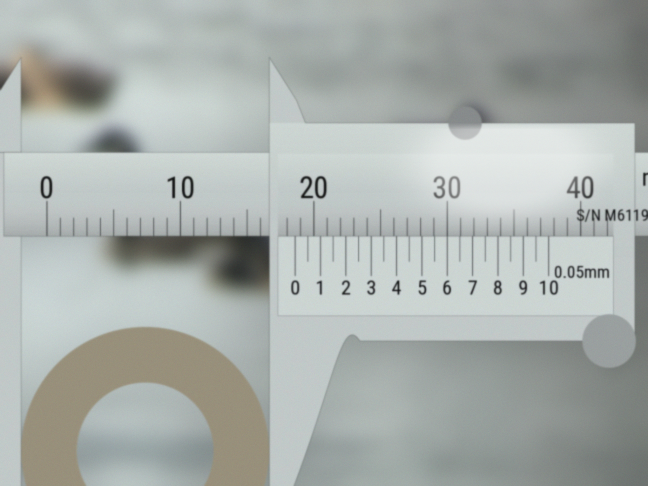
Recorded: 18.6; mm
